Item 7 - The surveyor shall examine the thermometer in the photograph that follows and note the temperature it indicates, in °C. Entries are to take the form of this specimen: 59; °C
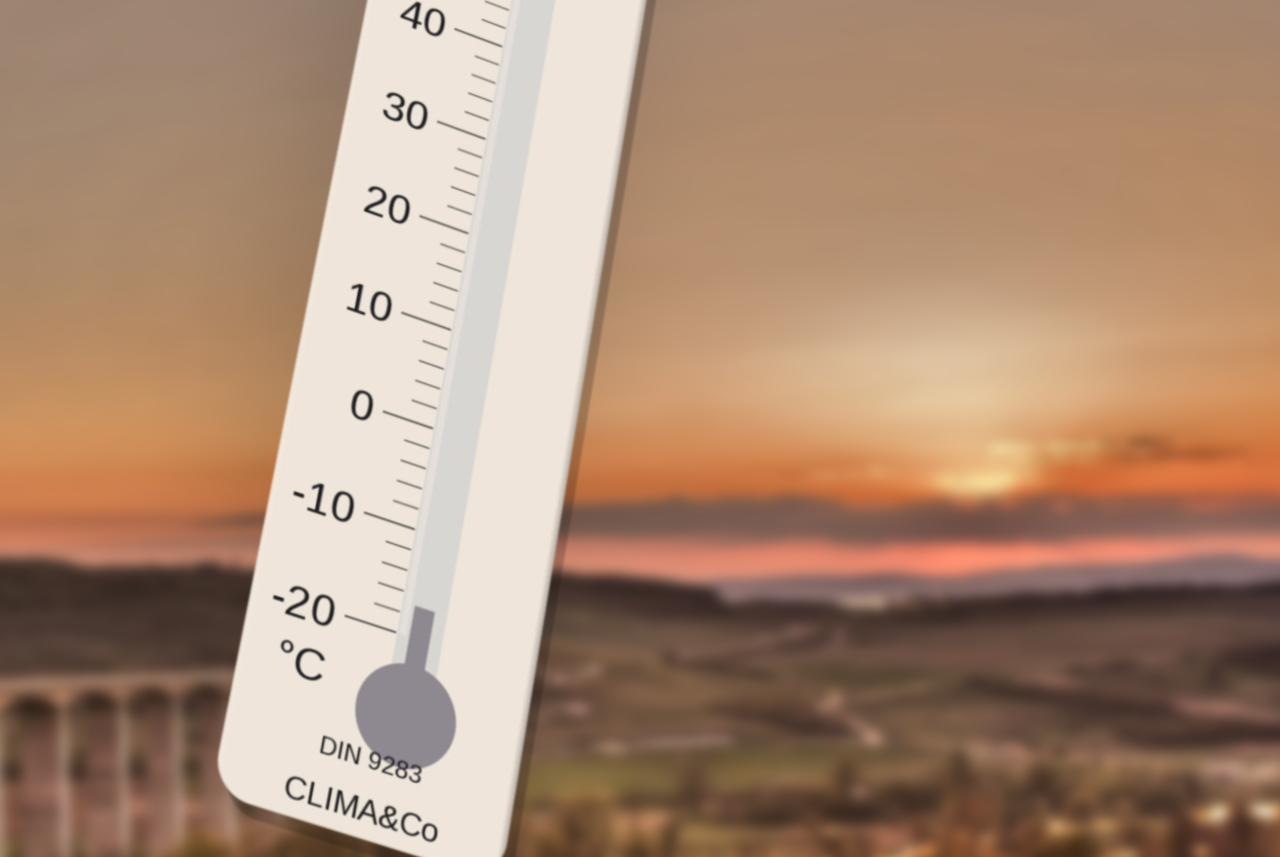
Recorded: -17; °C
